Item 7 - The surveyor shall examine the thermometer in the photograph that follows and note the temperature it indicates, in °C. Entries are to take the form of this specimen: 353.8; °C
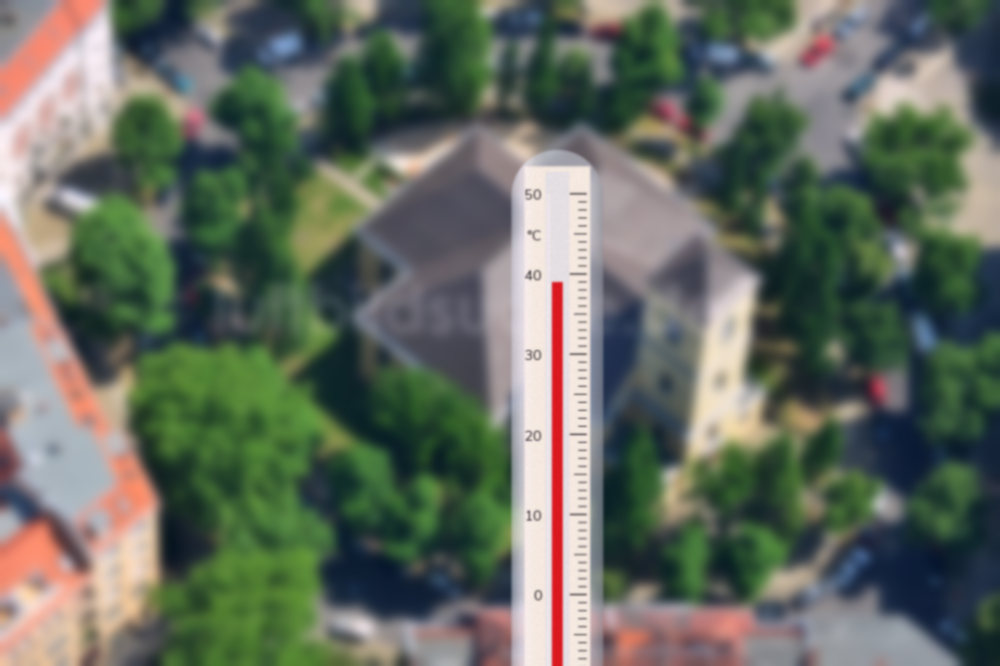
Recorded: 39; °C
